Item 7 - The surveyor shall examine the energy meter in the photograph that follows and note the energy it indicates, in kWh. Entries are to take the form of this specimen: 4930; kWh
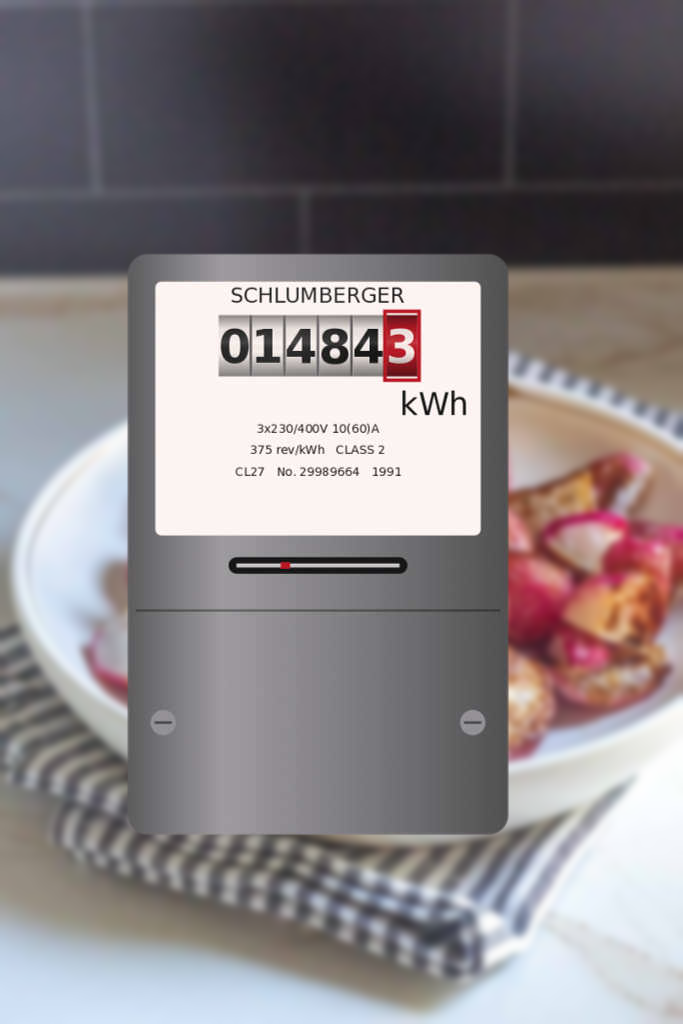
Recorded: 1484.3; kWh
